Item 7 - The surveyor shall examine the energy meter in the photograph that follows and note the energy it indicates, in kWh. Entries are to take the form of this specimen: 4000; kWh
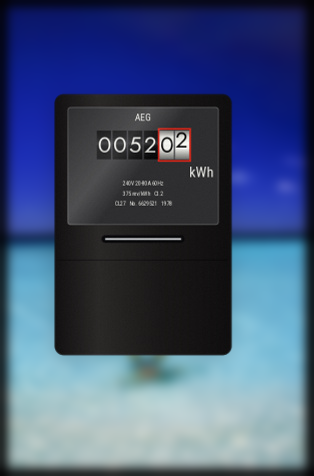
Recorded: 52.02; kWh
